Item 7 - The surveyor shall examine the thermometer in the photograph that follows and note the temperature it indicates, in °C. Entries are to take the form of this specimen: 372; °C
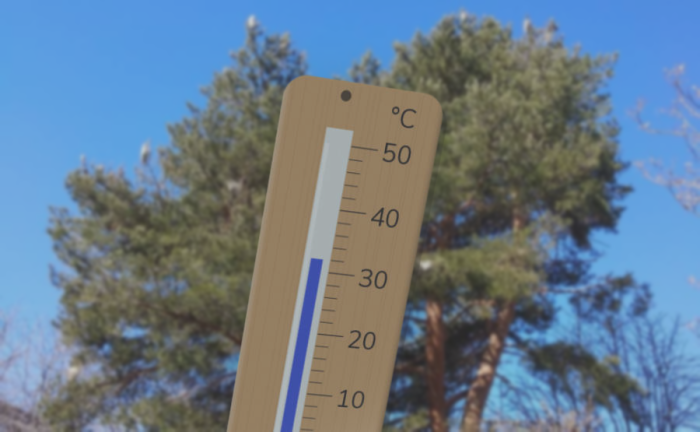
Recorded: 32; °C
